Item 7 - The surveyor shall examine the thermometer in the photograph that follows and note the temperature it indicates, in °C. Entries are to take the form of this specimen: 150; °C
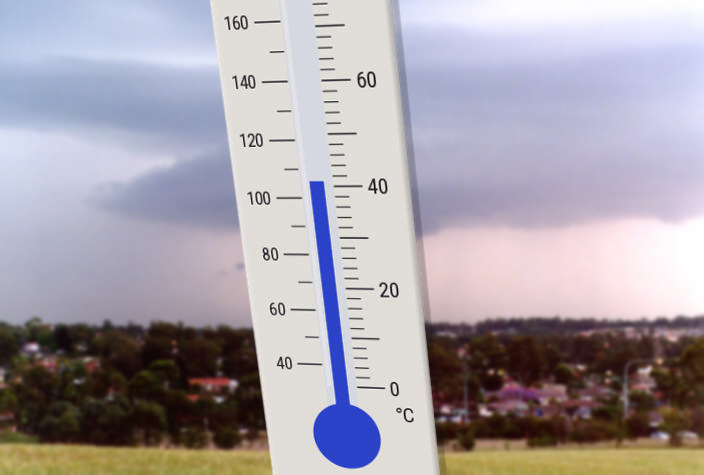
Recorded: 41; °C
